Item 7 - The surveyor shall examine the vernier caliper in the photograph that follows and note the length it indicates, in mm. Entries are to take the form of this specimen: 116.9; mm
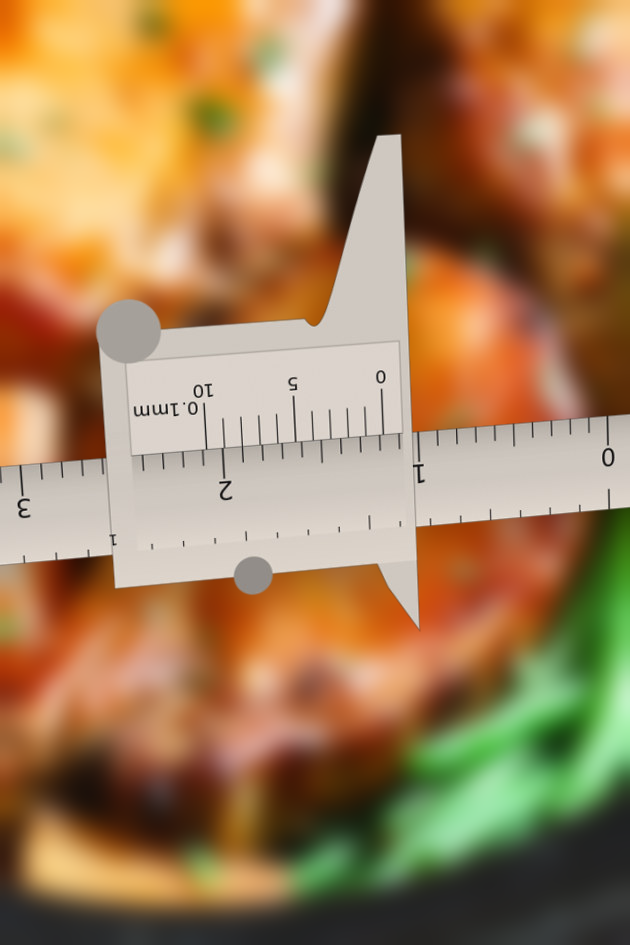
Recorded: 11.8; mm
